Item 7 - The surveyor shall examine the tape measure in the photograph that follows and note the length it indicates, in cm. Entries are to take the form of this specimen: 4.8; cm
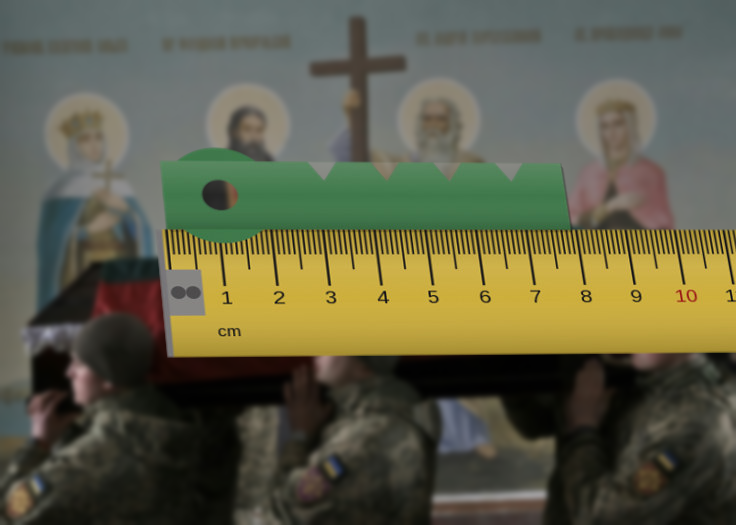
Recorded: 7.9; cm
